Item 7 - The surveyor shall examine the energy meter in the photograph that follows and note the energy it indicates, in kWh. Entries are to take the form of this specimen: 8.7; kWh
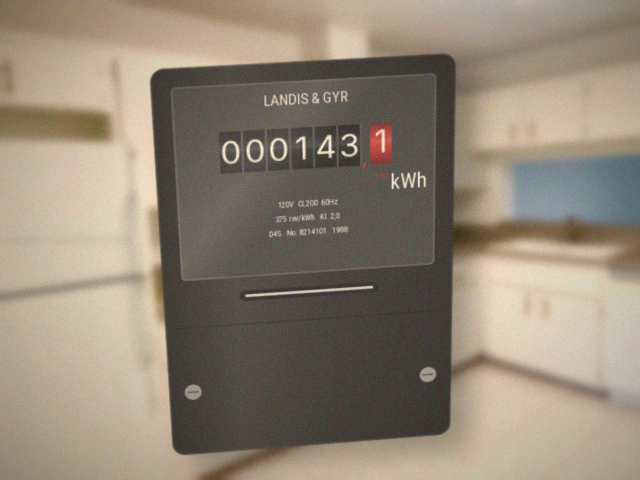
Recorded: 143.1; kWh
